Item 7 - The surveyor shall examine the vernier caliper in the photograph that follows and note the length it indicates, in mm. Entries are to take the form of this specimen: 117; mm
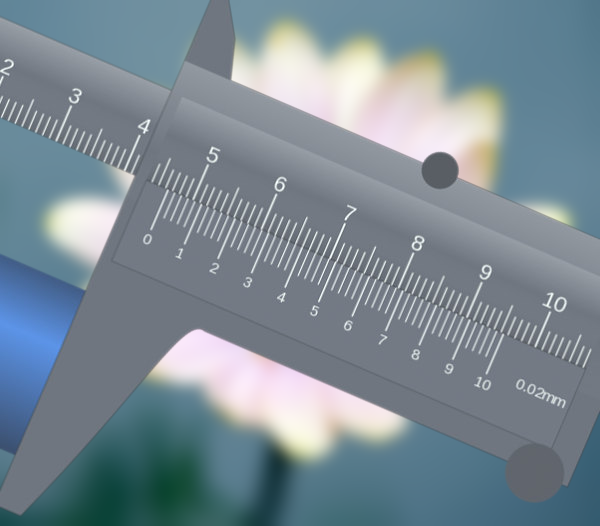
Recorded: 46.4; mm
